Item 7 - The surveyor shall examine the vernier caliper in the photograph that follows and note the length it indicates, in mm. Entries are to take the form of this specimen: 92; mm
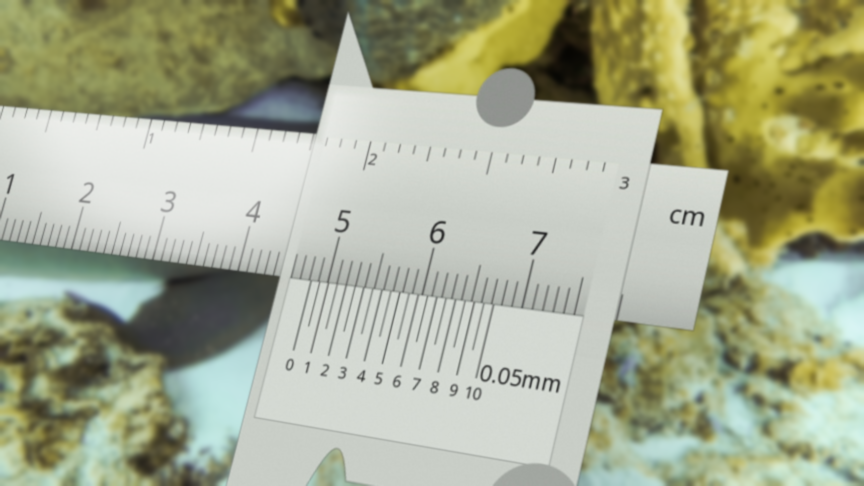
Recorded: 48.2; mm
